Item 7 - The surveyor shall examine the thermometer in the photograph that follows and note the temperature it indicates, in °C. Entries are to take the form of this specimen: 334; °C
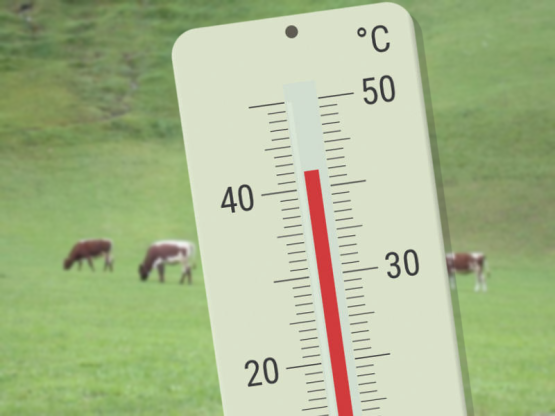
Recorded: 42; °C
